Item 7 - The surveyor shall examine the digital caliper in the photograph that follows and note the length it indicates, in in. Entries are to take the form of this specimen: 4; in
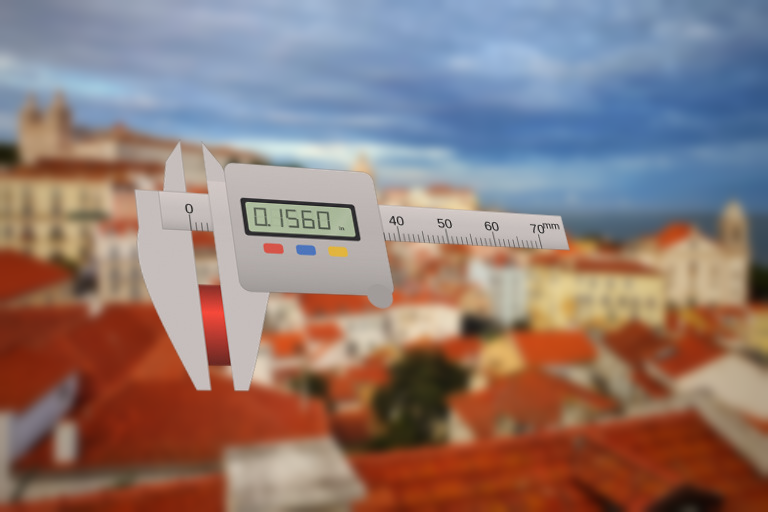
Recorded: 0.1560; in
